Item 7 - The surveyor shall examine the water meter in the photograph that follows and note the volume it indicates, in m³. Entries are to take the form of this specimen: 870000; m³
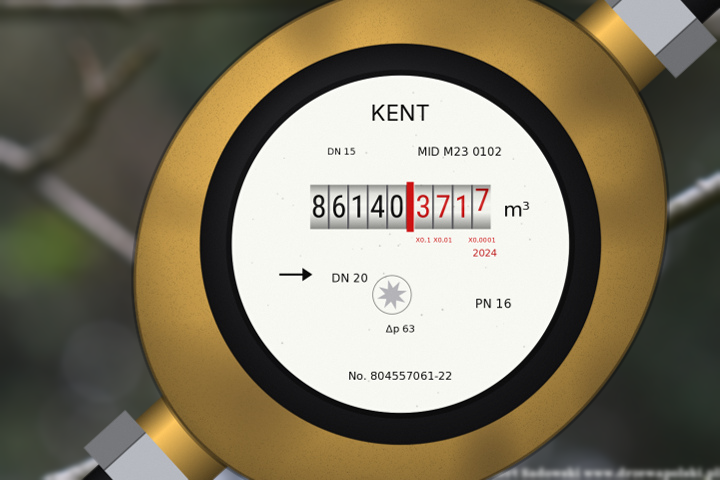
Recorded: 86140.3717; m³
